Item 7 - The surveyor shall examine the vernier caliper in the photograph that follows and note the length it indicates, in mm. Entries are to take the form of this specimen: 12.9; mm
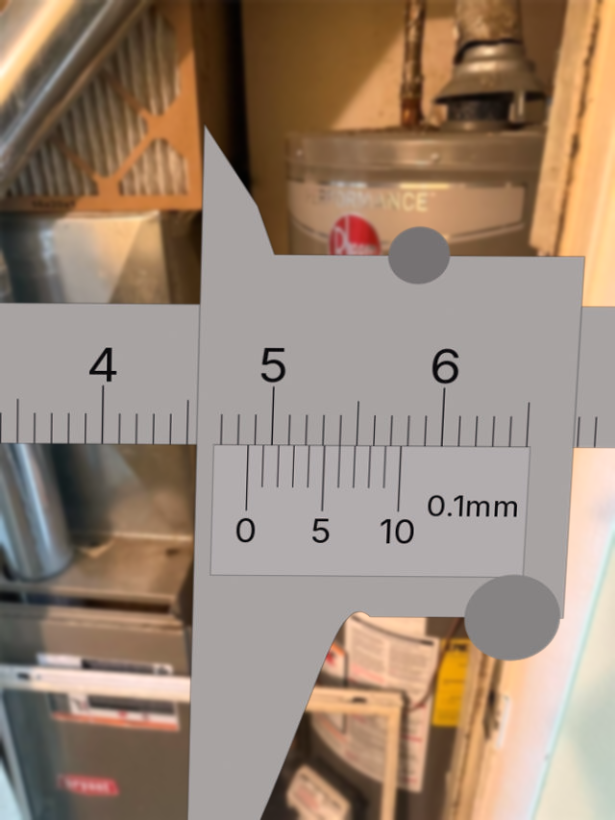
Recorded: 48.6; mm
